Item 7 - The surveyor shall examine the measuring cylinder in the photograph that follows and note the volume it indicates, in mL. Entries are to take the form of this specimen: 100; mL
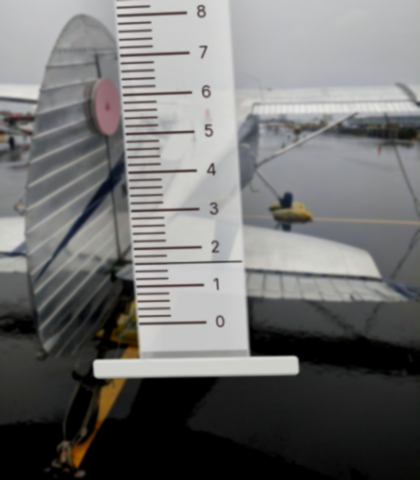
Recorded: 1.6; mL
